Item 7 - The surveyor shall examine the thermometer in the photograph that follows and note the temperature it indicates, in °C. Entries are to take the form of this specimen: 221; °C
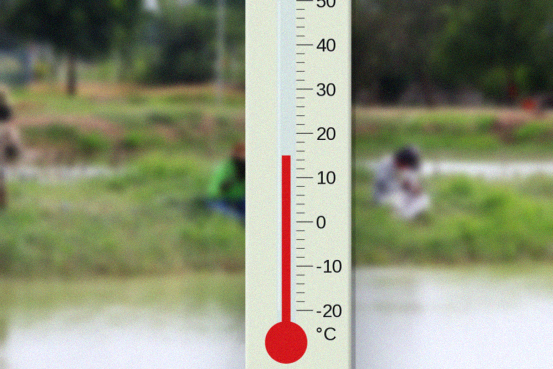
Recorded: 15; °C
